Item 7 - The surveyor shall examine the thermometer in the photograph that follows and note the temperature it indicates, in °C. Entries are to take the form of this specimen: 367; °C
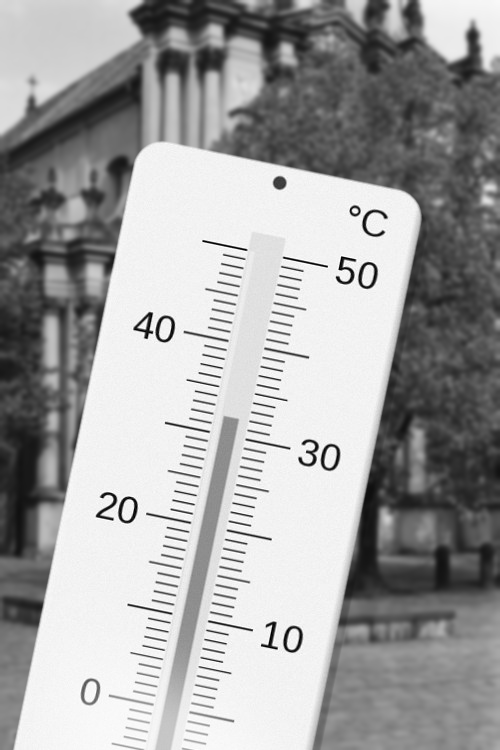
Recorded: 32; °C
